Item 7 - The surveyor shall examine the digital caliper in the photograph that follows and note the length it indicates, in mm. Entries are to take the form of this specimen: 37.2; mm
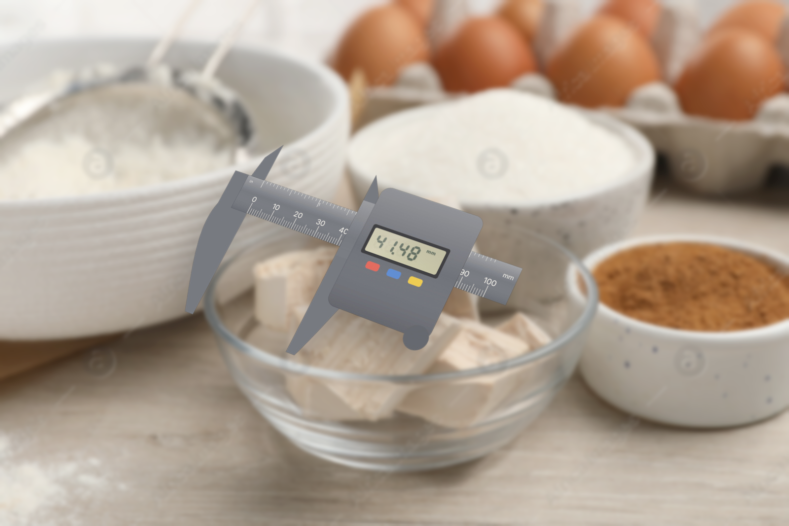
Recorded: 41.48; mm
